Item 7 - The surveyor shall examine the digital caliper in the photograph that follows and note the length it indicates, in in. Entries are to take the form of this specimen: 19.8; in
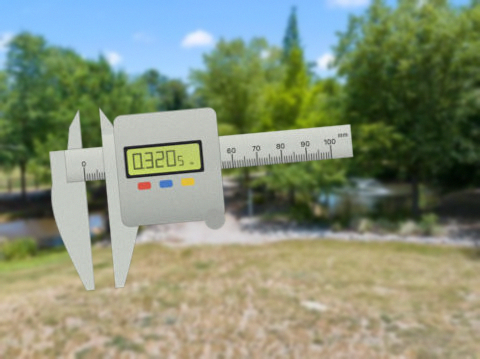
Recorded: 0.3205; in
